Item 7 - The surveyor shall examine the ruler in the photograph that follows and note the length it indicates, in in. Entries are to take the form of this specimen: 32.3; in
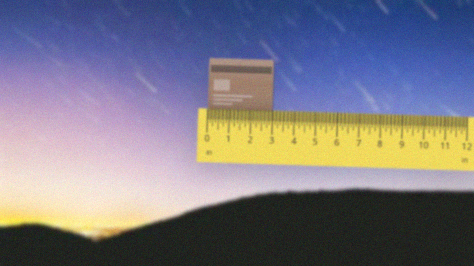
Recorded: 3; in
